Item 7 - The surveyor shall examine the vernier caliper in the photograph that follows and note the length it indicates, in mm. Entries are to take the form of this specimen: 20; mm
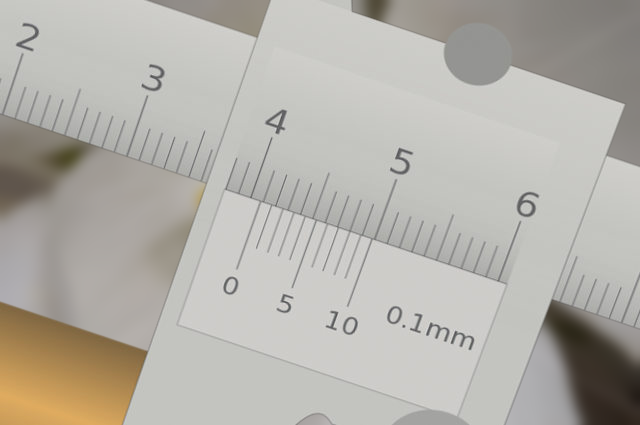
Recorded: 40.8; mm
